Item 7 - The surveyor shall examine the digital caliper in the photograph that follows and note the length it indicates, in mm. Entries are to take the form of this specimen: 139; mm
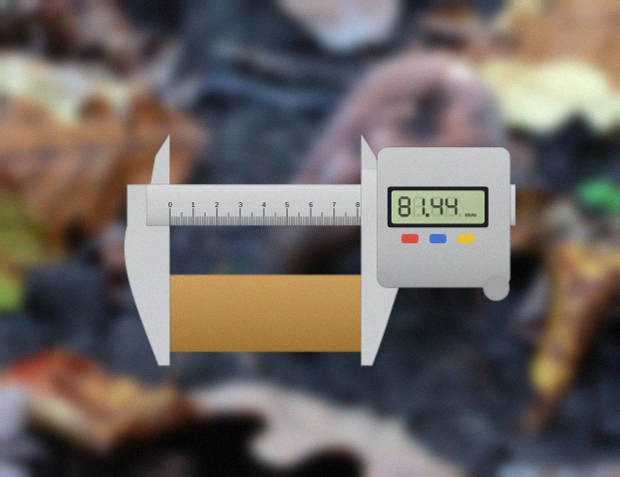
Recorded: 81.44; mm
